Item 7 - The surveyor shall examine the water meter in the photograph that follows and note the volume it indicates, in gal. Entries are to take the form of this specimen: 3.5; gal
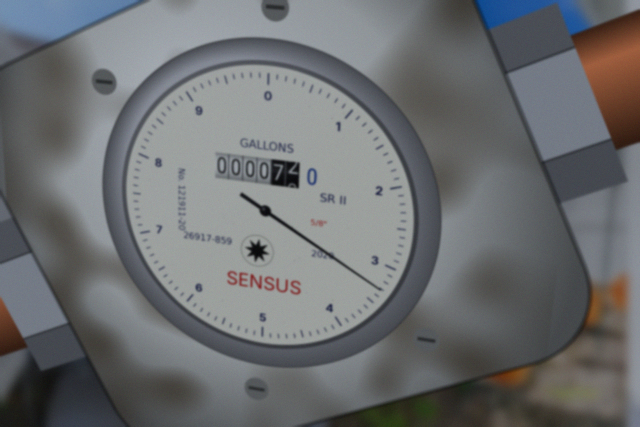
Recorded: 723.3; gal
